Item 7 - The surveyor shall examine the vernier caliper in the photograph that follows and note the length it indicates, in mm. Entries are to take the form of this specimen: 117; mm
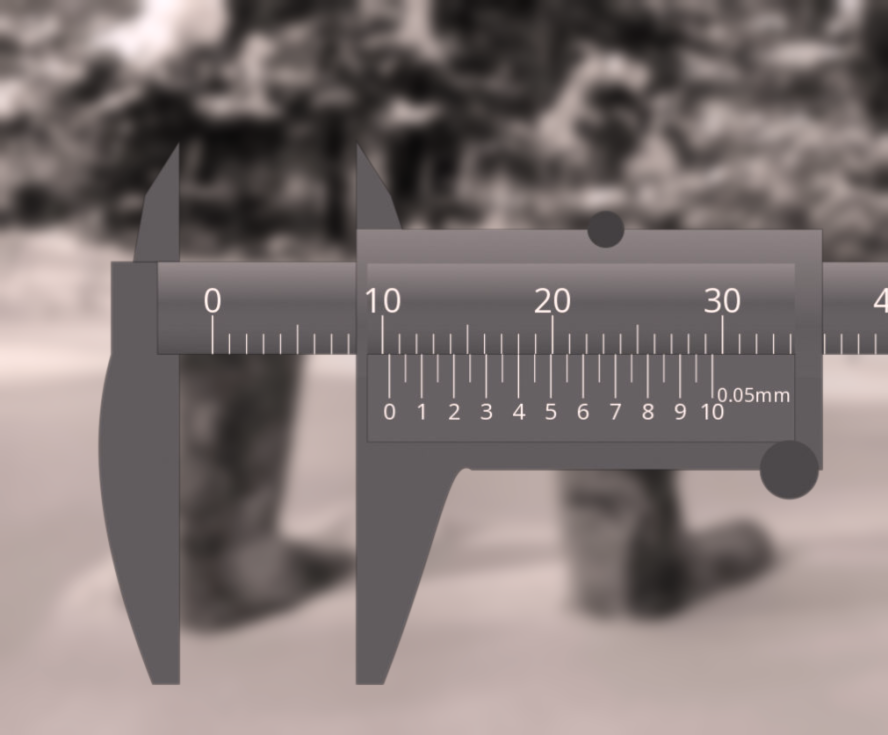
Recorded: 10.4; mm
